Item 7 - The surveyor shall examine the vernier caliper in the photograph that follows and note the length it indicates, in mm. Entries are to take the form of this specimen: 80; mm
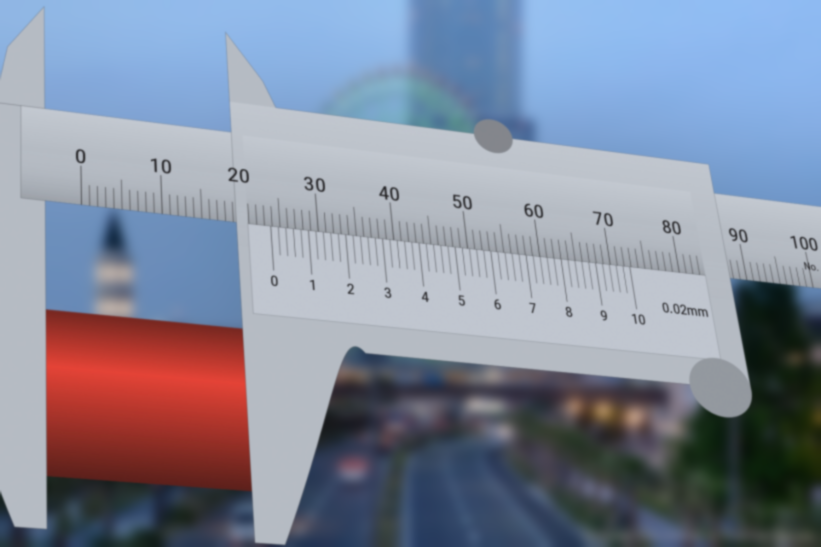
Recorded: 23.8; mm
